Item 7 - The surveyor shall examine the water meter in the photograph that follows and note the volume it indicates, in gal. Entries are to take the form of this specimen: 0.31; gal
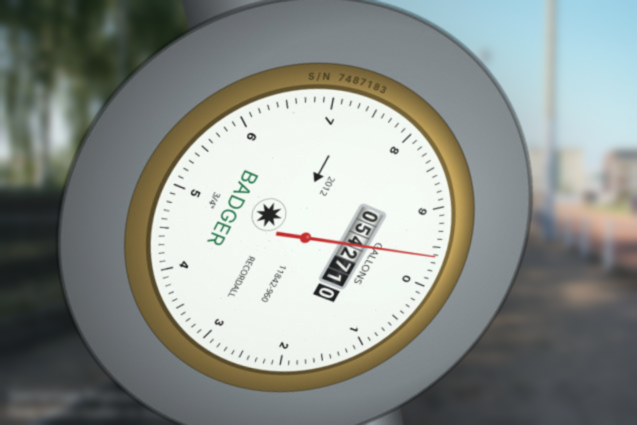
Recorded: 542709.6; gal
